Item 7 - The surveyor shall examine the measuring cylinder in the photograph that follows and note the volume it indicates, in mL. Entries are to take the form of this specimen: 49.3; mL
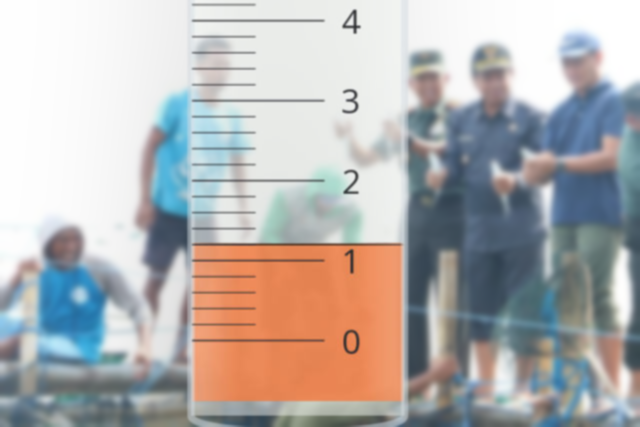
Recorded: 1.2; mL
